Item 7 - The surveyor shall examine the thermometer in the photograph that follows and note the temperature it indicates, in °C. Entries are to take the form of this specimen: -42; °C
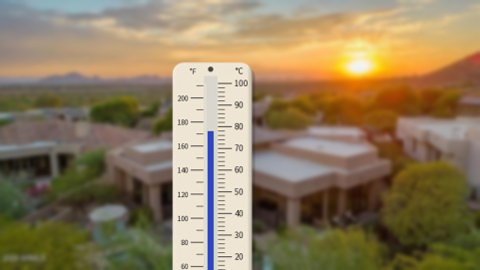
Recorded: 78; °C
